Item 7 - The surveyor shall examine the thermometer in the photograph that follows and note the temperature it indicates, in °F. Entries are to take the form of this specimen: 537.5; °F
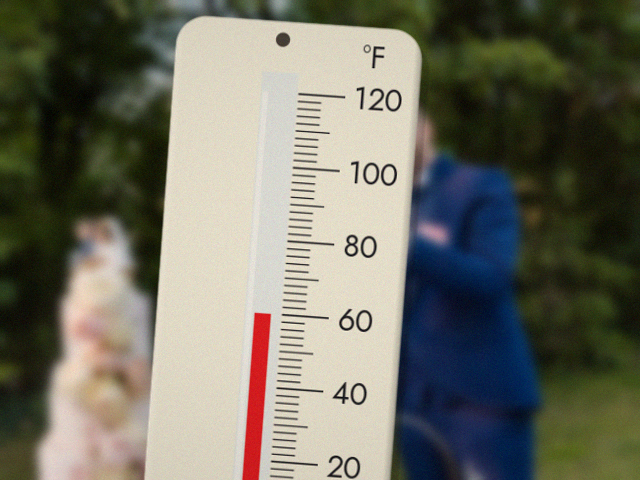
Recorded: 60; °F
